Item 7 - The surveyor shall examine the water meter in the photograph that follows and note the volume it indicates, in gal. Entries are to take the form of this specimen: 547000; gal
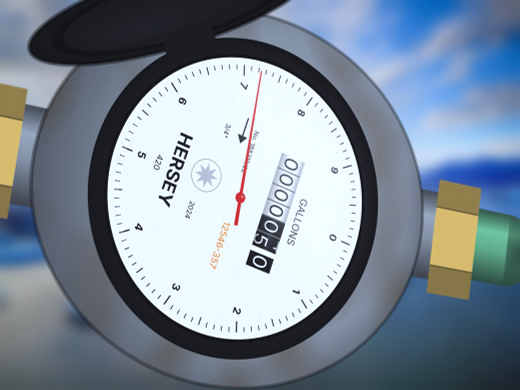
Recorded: 47.2; gal
